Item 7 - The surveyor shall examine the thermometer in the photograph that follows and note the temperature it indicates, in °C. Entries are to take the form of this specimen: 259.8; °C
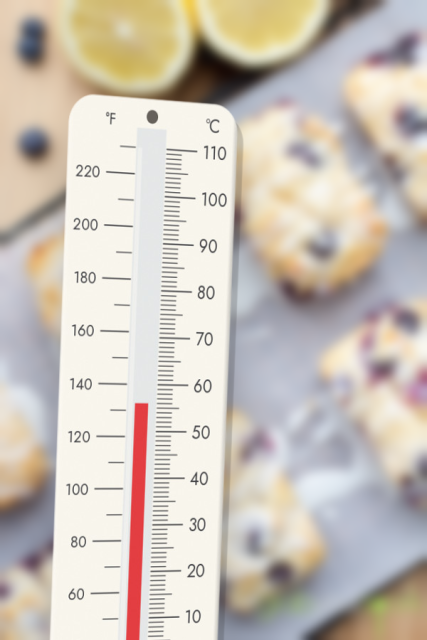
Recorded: 56; °C
